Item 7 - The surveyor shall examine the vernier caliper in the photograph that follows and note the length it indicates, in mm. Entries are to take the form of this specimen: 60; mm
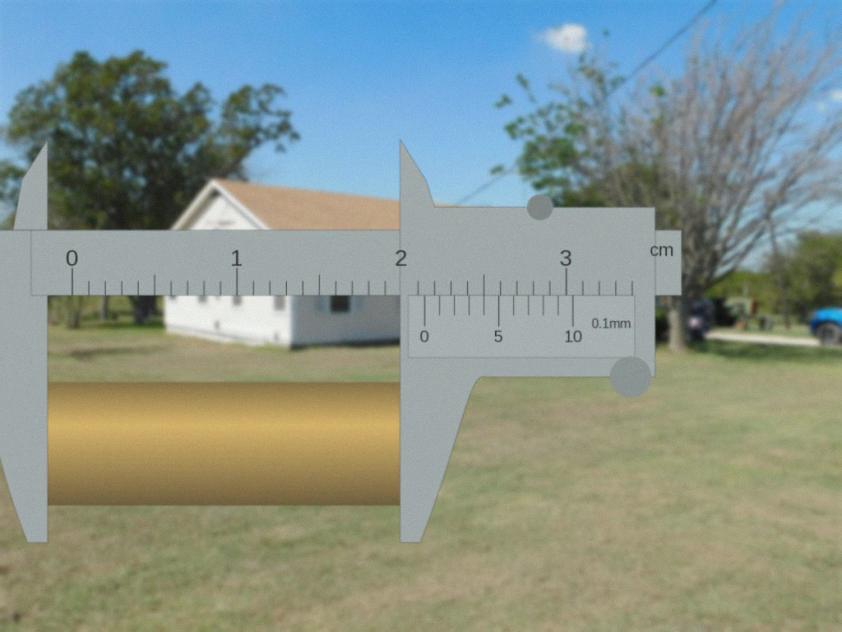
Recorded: 21.4; mm
